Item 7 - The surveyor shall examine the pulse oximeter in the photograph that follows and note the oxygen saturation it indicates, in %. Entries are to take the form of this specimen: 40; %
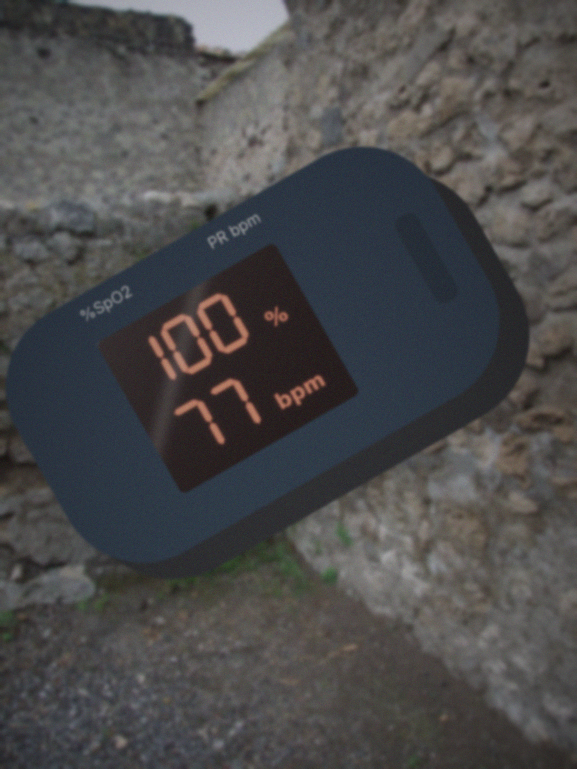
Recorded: 100; %
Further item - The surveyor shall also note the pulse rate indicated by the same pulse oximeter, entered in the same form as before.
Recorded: 77; bpm
